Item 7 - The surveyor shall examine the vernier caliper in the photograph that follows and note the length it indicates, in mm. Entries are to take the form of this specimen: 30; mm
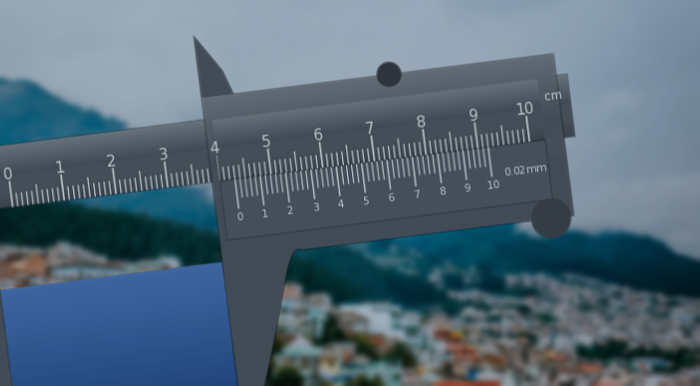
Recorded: 43.0; mm
